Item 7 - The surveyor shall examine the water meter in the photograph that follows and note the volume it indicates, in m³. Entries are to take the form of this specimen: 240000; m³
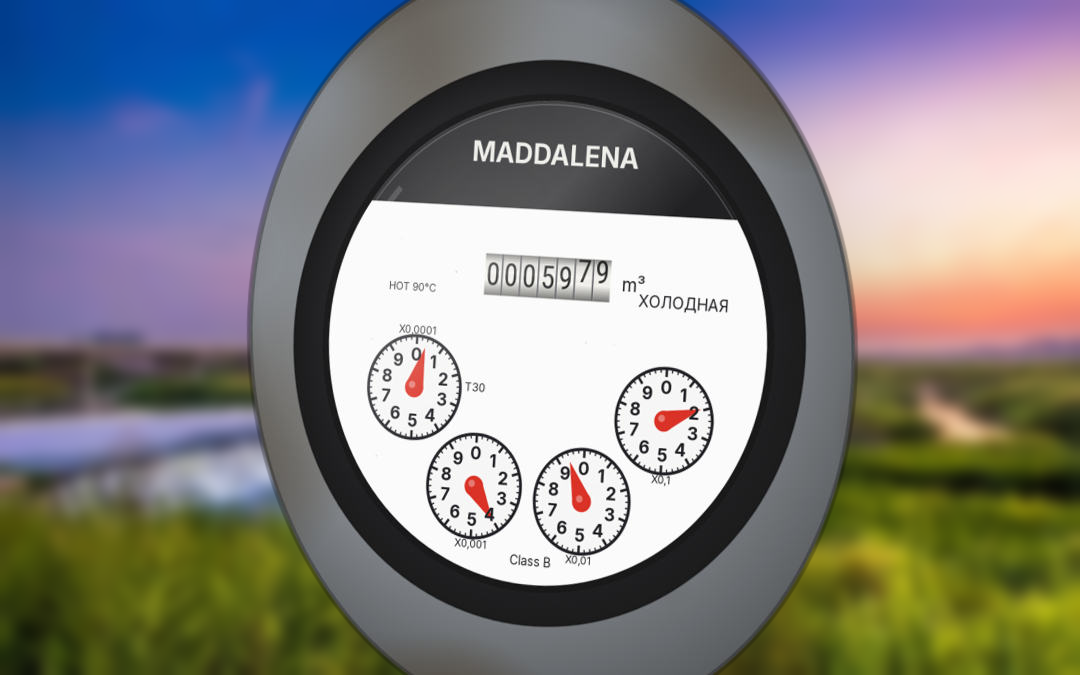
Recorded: 5979.1940; m³
